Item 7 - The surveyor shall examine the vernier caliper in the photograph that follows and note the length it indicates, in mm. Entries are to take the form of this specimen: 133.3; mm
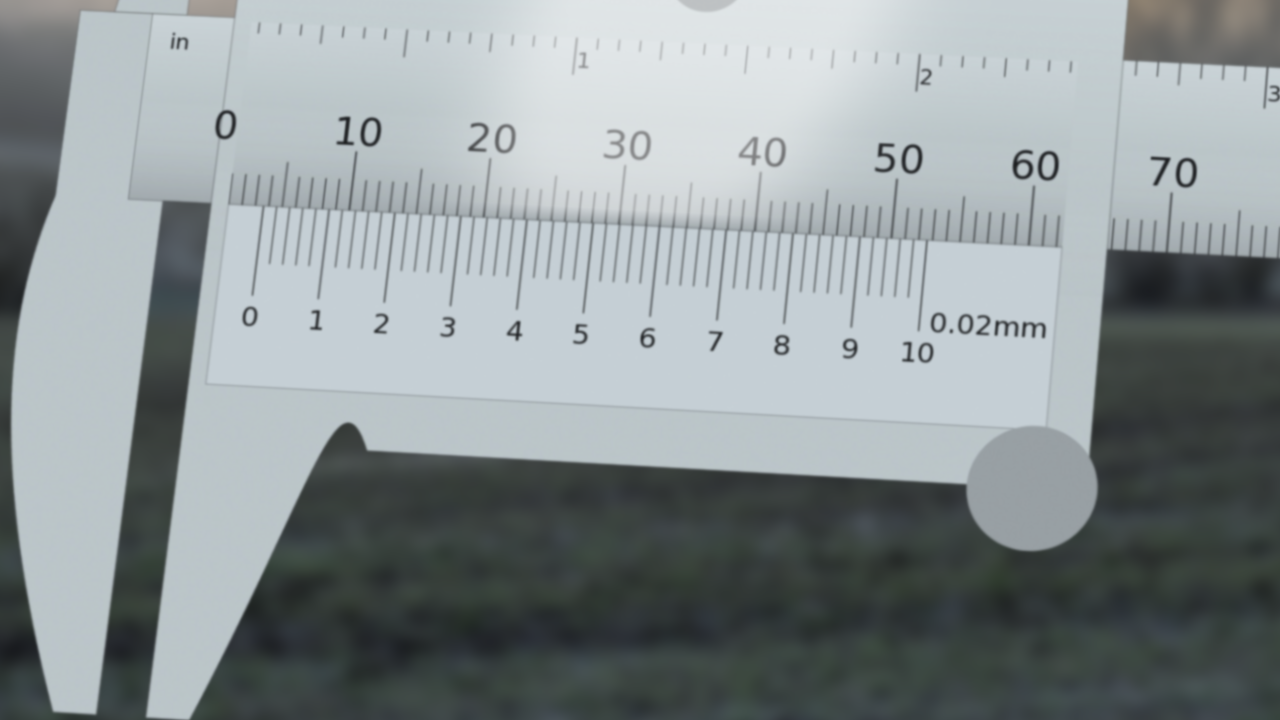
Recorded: 3.6; mm
